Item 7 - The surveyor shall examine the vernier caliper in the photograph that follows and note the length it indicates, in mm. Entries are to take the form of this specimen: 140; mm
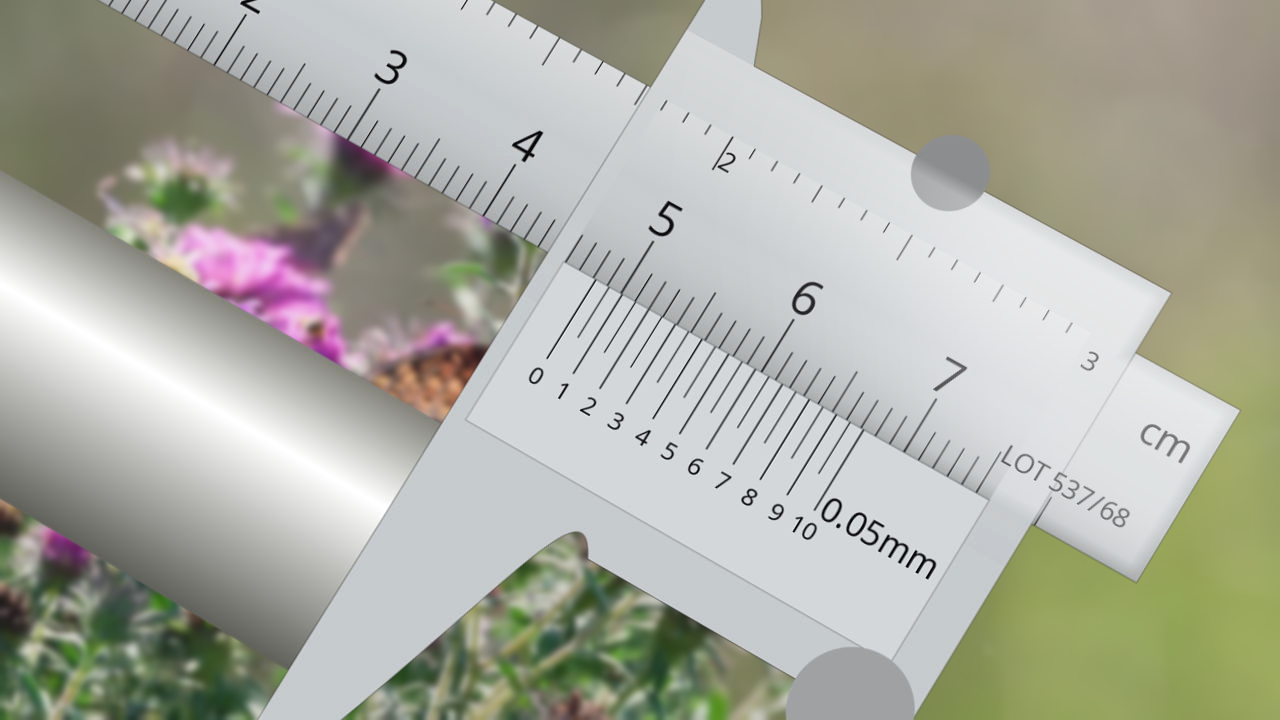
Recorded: 48.2; mm
